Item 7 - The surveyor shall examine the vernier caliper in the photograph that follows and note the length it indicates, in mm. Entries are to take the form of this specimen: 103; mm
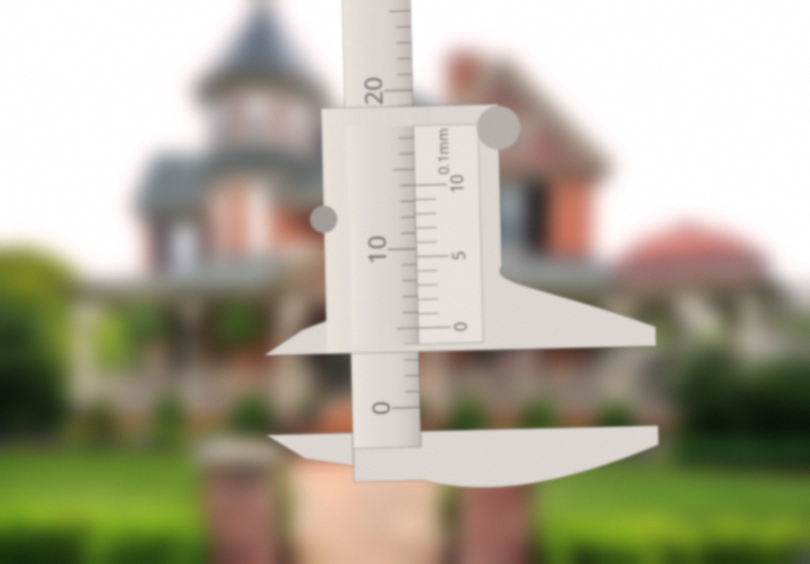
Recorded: 5.0; mm
